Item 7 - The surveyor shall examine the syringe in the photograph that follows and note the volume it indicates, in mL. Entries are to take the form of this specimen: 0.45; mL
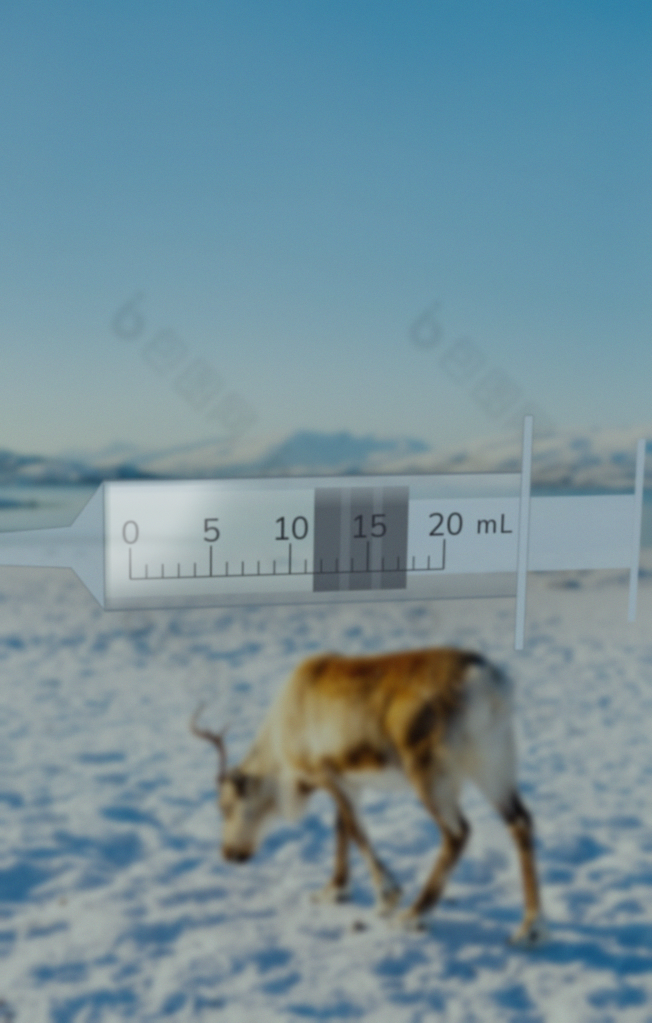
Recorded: 11.5; mL
